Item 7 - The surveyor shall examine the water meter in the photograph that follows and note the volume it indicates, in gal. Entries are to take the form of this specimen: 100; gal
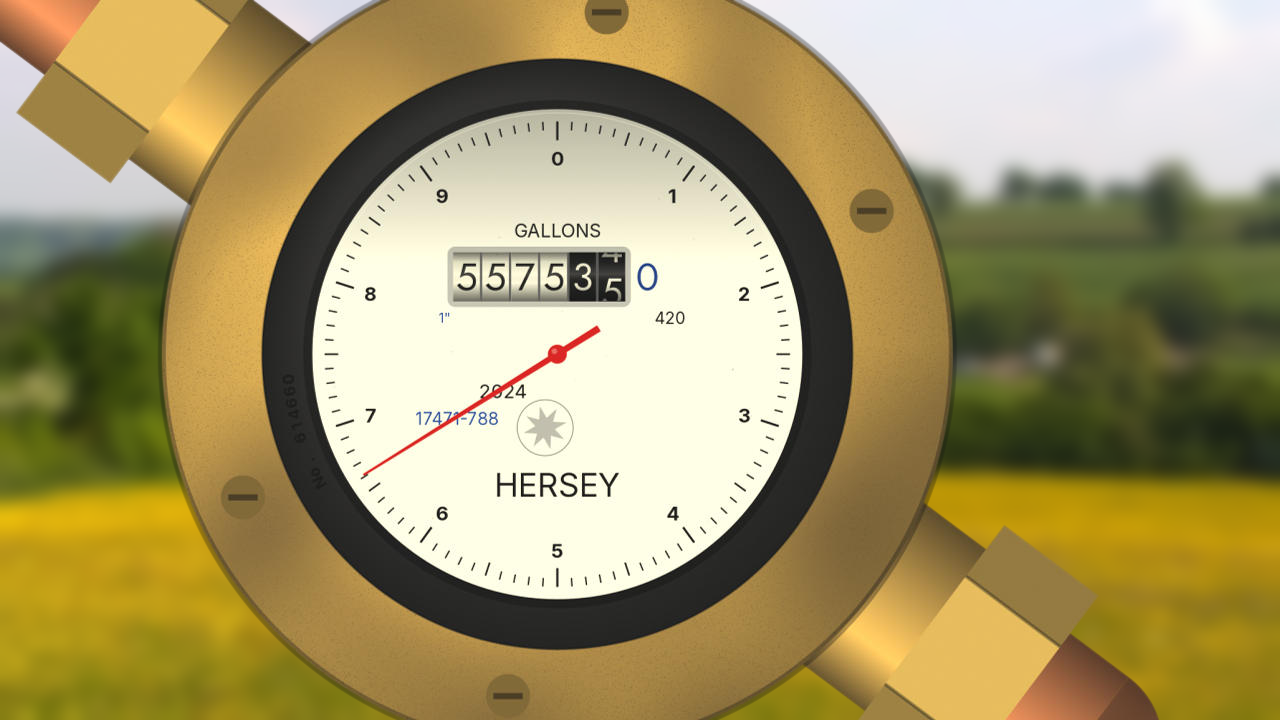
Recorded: 5575346.6; gal
